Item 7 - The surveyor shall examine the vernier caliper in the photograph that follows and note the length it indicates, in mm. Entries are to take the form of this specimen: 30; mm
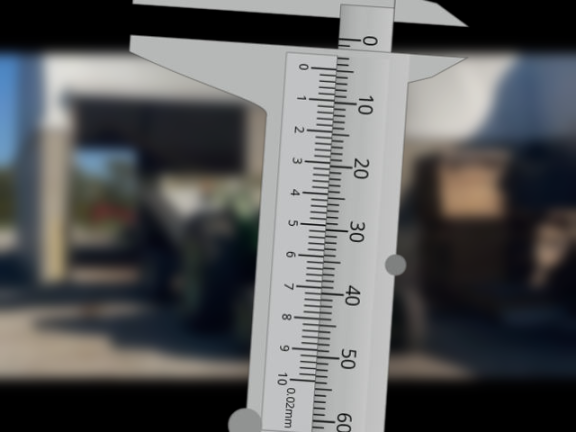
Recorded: 4.8; mm
